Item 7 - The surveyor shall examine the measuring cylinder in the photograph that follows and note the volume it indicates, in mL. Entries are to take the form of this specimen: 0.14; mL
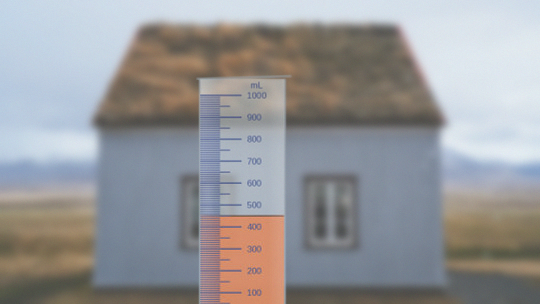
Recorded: 450; mL
